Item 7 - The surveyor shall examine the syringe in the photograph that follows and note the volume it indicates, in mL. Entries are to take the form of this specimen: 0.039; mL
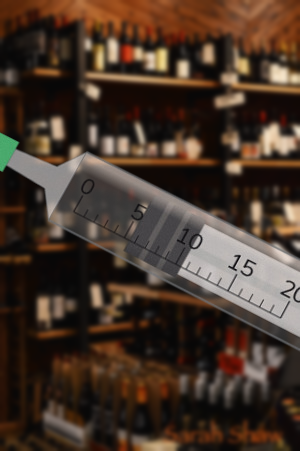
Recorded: 5.5; mL
